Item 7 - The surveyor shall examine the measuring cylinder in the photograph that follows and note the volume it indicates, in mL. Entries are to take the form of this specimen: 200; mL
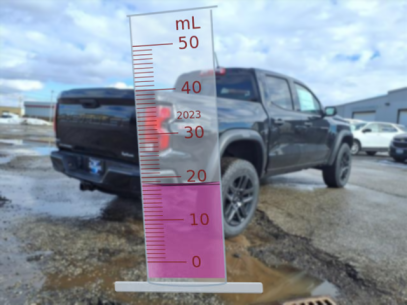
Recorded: 18; mL
